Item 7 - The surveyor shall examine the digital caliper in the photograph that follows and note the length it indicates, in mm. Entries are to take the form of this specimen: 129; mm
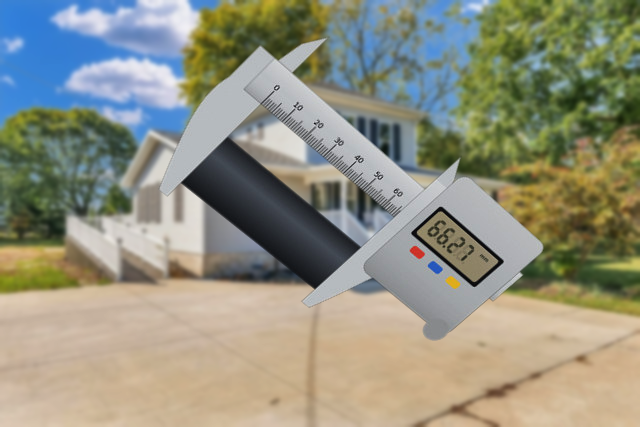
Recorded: 66.27; mm
